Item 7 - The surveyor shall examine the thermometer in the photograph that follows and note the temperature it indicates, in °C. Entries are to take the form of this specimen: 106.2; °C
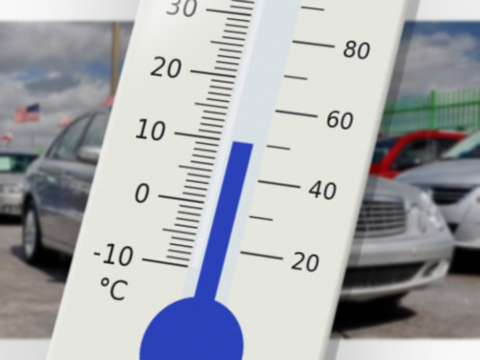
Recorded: 10; °C
